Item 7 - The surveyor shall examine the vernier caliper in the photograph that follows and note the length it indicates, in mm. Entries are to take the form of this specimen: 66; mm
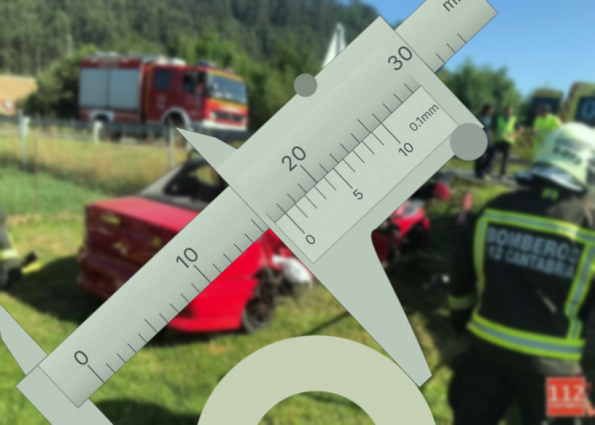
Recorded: 17.0; mm
